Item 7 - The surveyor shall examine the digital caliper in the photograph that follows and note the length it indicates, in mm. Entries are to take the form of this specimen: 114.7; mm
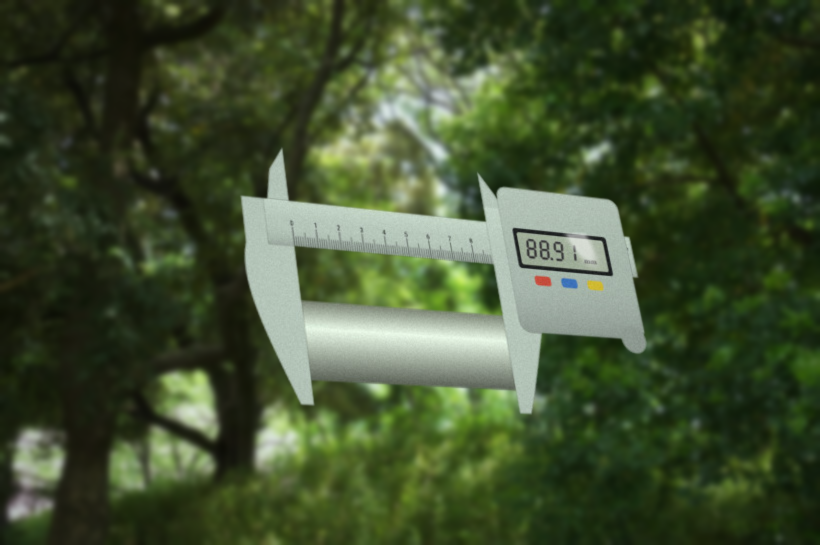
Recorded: 88.91; mm
